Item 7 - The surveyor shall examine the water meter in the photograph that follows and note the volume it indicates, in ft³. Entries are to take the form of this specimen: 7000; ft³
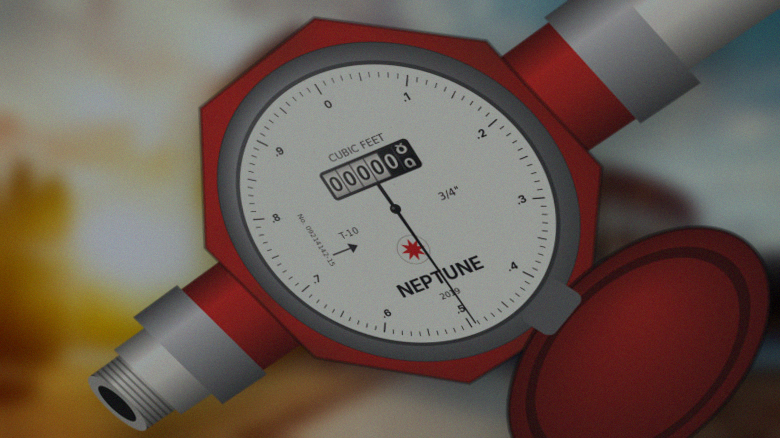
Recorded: 8.49; ft³
